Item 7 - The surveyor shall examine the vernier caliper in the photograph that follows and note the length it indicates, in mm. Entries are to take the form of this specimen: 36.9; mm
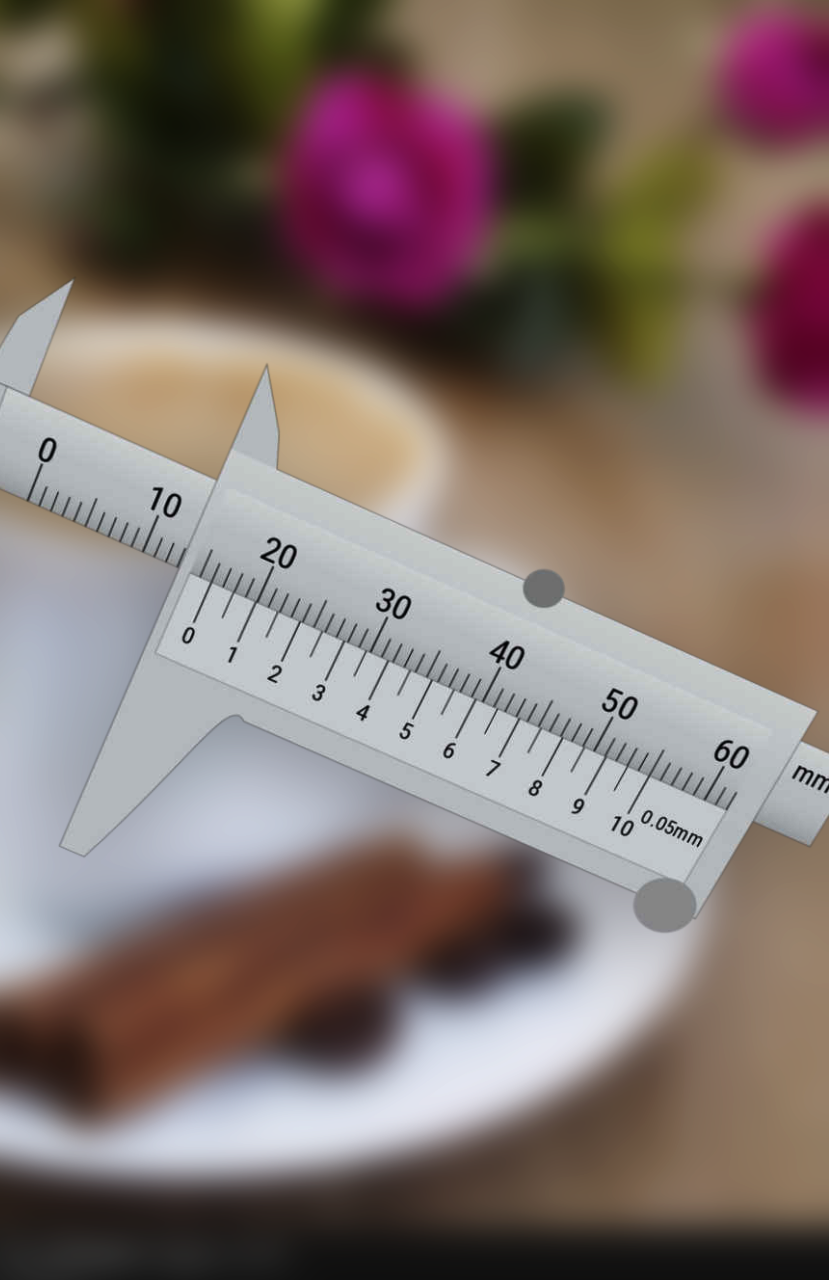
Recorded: 16.0; mm
